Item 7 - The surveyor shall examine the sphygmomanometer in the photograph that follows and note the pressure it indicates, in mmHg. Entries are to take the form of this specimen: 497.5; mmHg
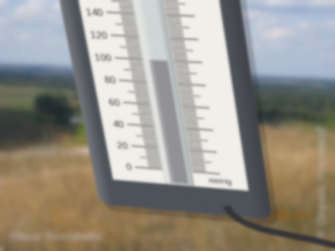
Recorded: 100; mmHg
